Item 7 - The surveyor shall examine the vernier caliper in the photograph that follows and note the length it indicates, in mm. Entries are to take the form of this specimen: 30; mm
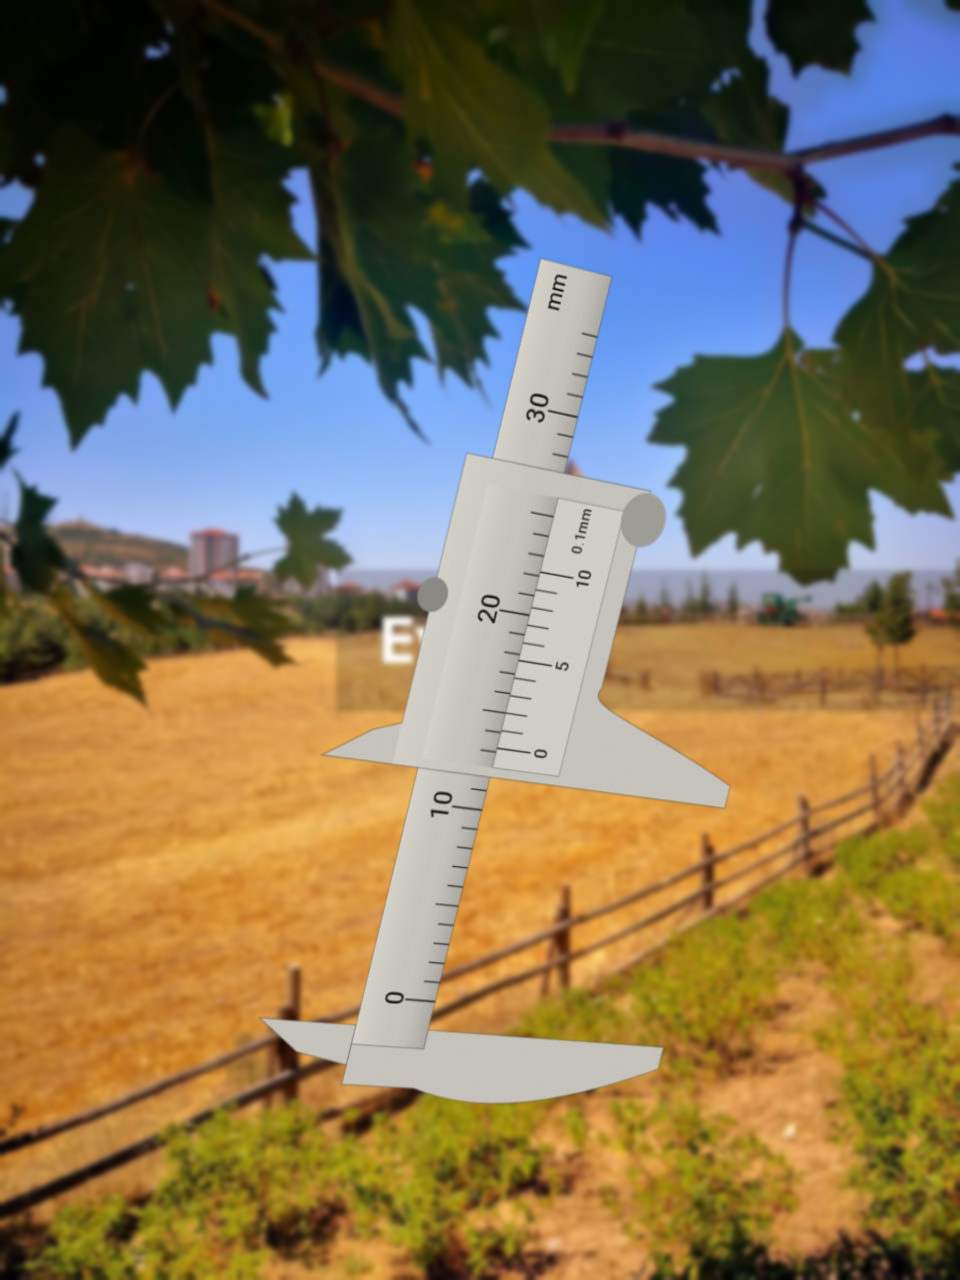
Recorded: 13.2; mm
